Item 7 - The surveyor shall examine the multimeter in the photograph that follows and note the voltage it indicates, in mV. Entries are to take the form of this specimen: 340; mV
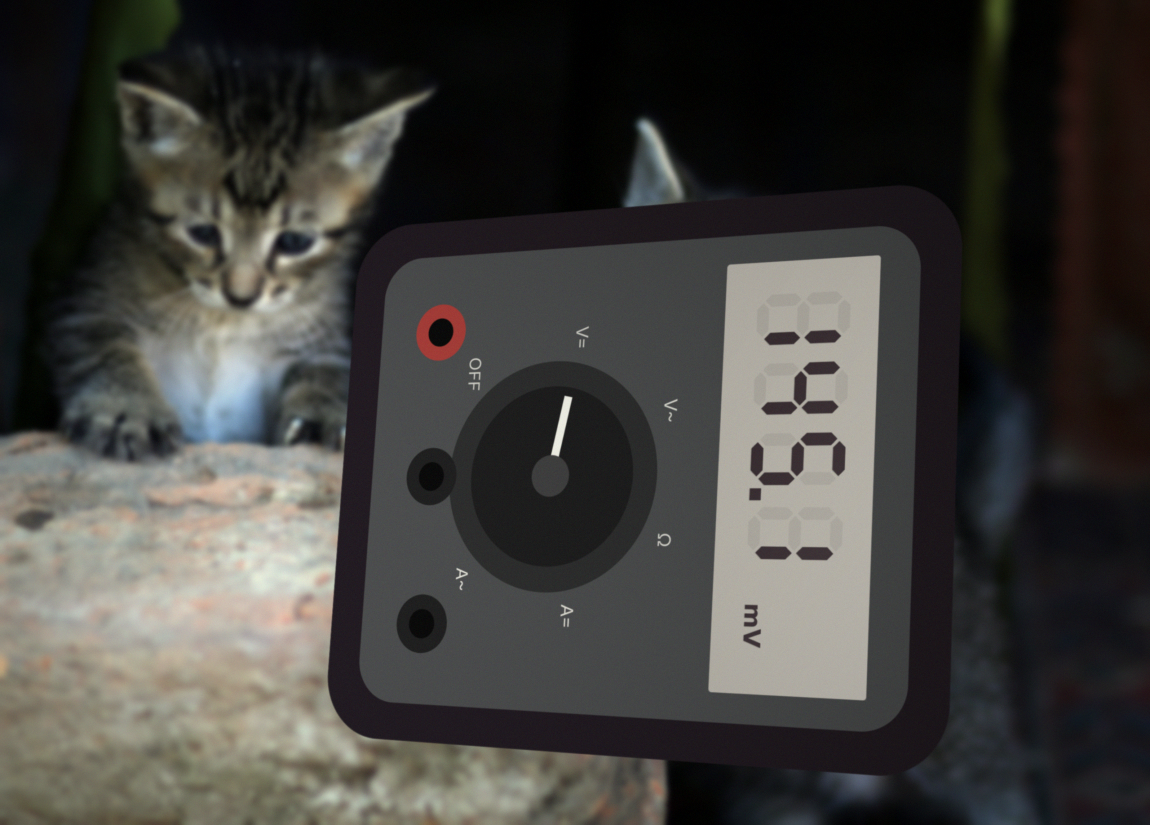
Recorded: 145.1; mV
